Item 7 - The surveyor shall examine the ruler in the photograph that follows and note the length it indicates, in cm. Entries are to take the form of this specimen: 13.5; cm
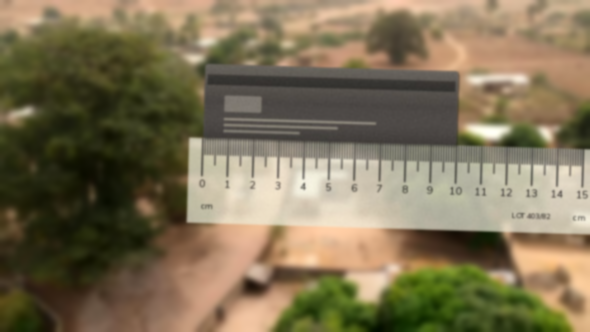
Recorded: 10; cm
